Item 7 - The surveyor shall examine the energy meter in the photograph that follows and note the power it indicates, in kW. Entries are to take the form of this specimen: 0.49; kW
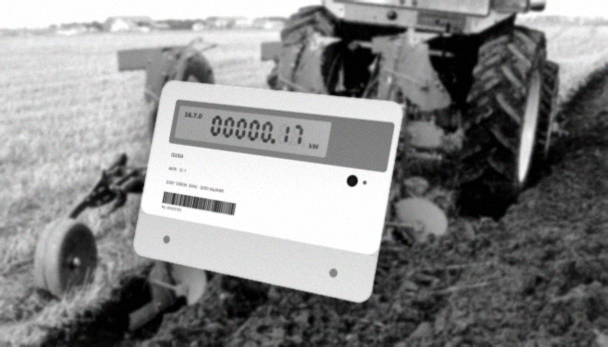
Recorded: 0.17; kW
